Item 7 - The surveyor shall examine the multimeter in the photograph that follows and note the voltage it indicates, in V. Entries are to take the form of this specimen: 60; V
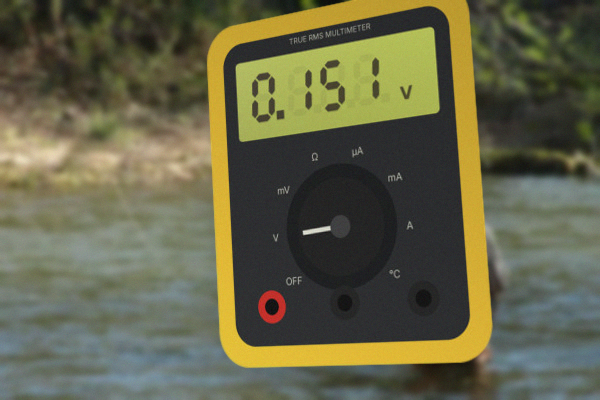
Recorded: 0.151; V
